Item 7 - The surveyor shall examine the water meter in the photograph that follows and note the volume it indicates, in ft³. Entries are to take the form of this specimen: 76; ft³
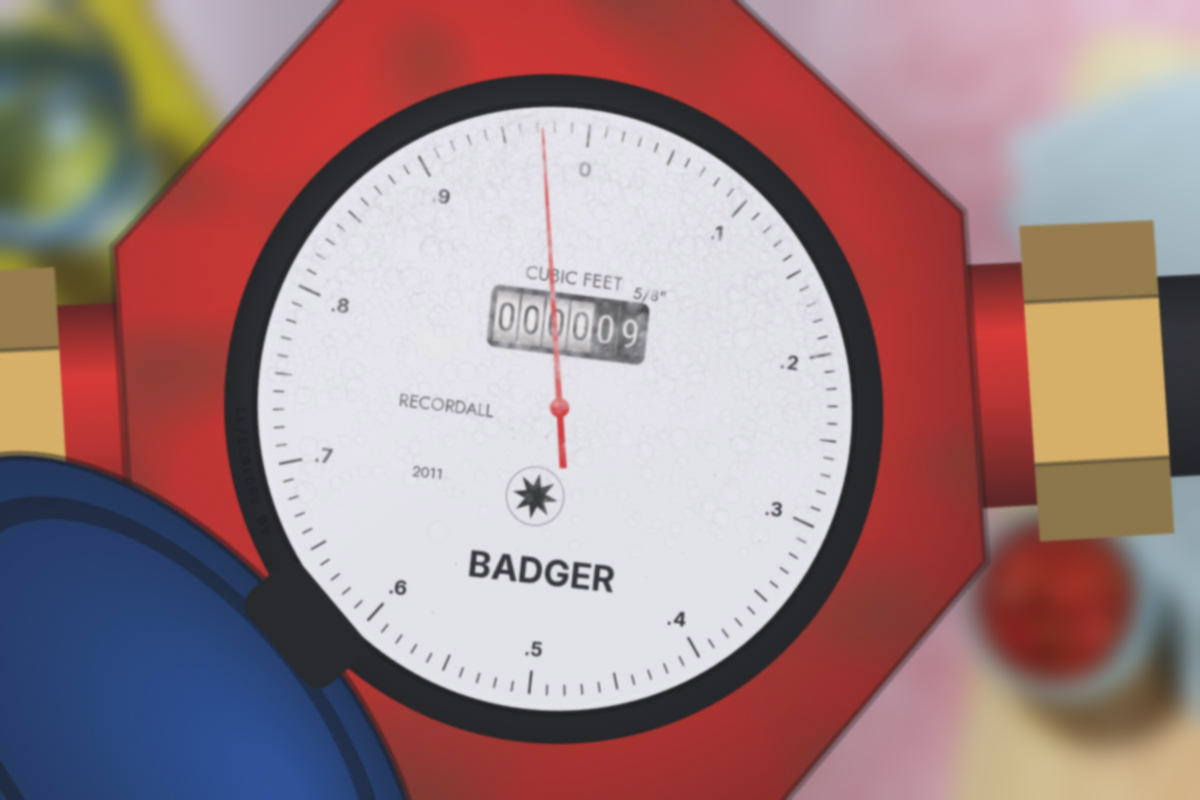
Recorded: 8.97; ft³
